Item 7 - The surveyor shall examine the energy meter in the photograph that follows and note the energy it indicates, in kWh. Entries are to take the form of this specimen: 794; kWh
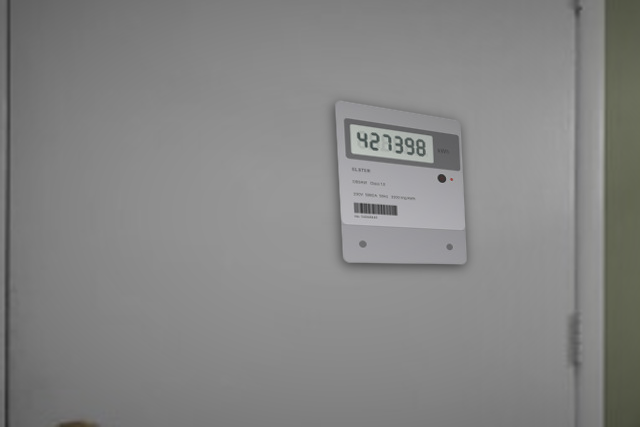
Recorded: 427398; kWh
